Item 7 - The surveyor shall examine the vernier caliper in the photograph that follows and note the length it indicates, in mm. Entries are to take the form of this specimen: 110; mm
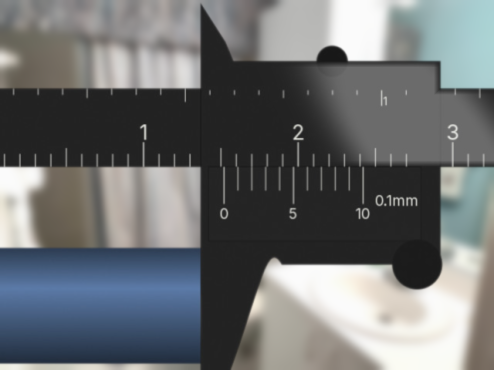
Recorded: 15.2; mm
